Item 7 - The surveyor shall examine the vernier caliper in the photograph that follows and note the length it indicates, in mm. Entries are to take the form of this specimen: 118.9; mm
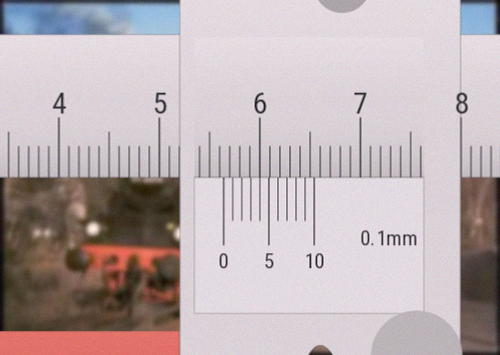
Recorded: 56.4; mm
